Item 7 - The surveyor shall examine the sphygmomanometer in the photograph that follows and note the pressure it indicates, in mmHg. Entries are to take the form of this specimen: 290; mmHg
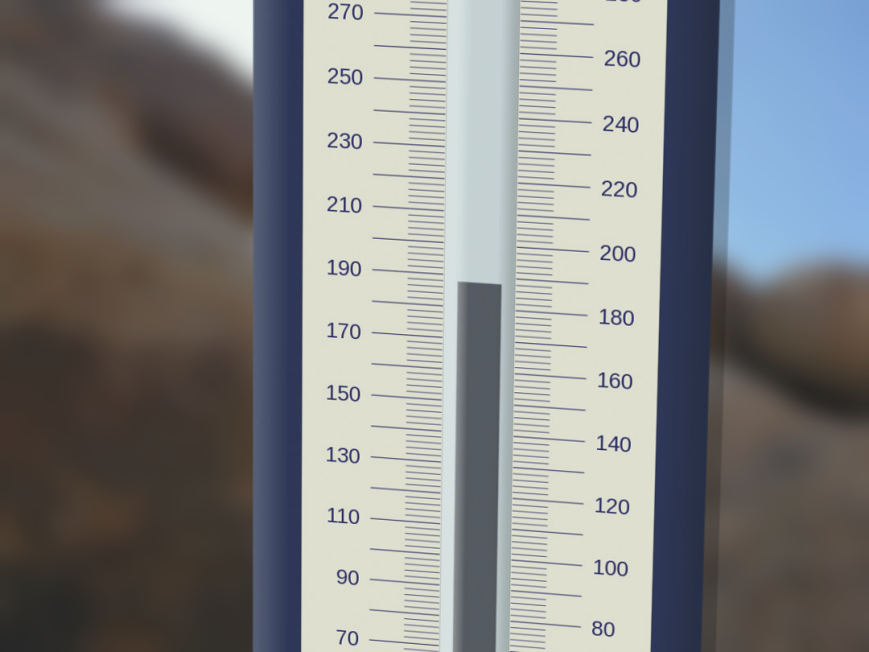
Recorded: 188; mmHg
